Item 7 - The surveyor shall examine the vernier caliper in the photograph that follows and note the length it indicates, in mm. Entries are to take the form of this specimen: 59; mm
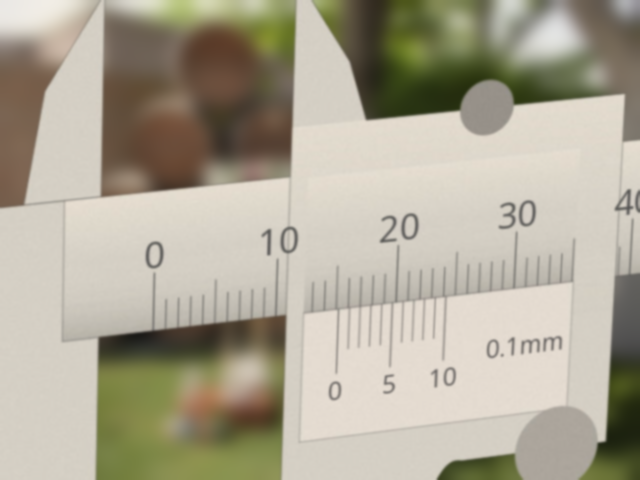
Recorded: 15.2; mm
